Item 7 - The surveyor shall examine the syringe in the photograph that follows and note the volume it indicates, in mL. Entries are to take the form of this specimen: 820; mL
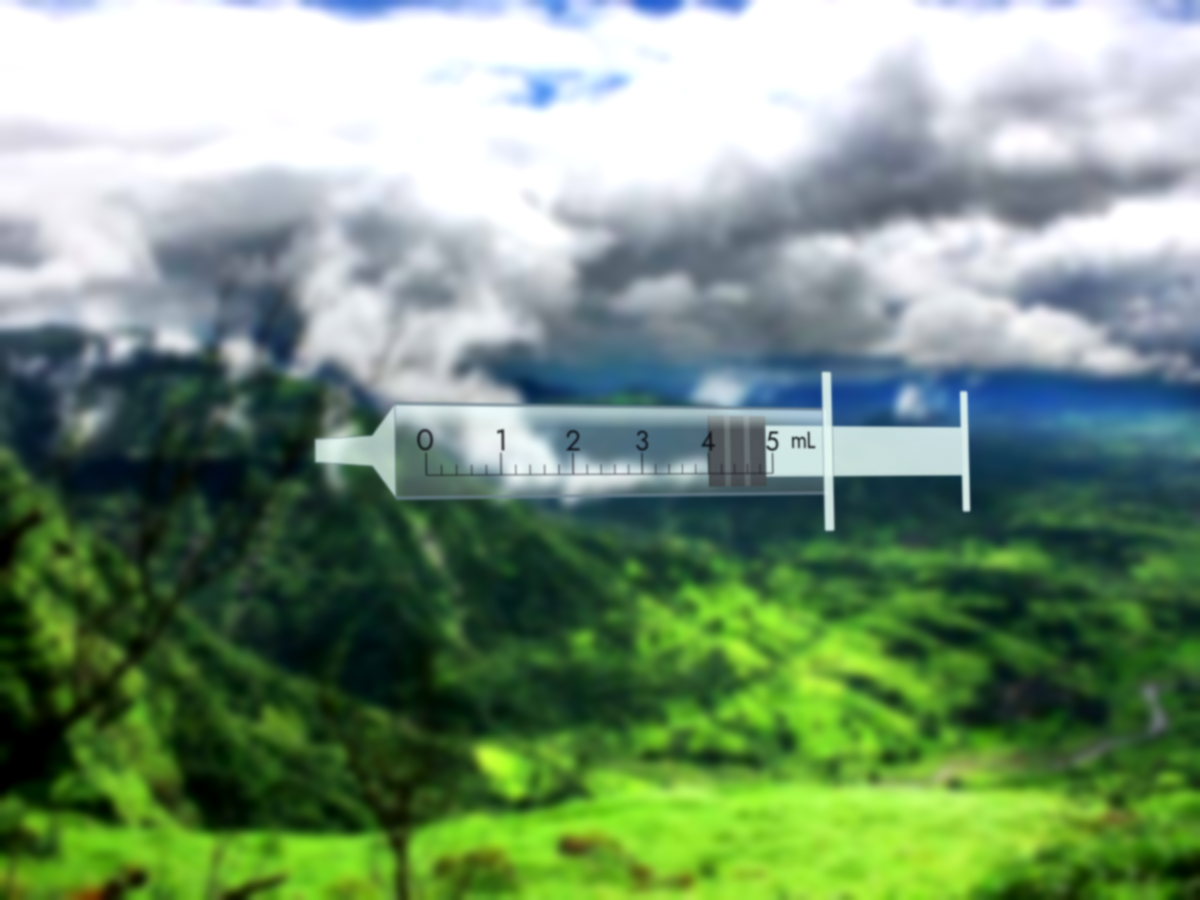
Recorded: 4; mL
